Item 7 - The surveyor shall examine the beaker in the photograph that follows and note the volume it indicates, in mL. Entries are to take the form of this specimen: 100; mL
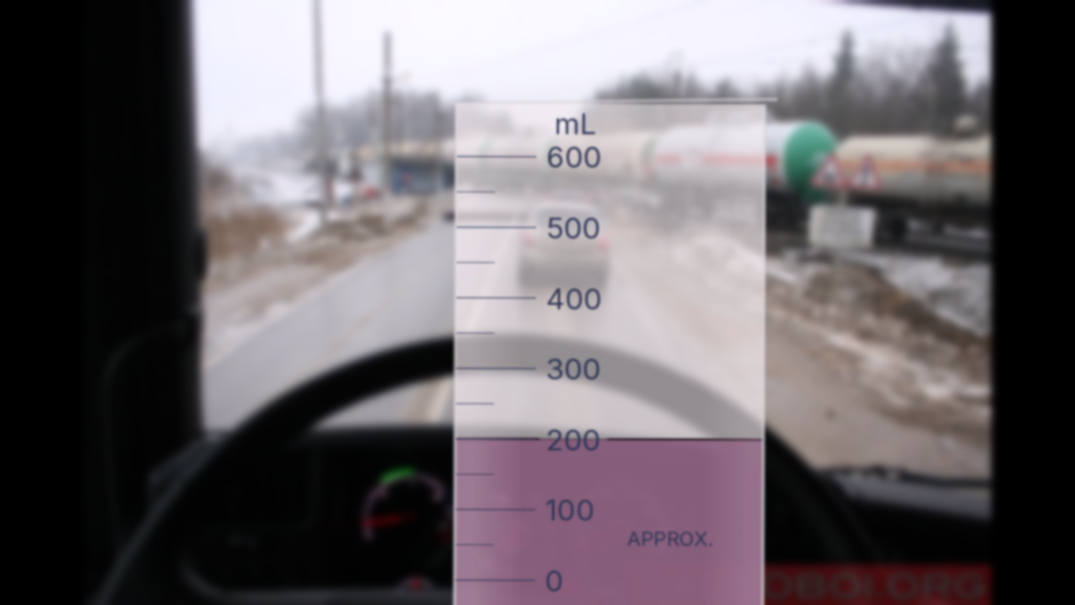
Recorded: 200; mL
